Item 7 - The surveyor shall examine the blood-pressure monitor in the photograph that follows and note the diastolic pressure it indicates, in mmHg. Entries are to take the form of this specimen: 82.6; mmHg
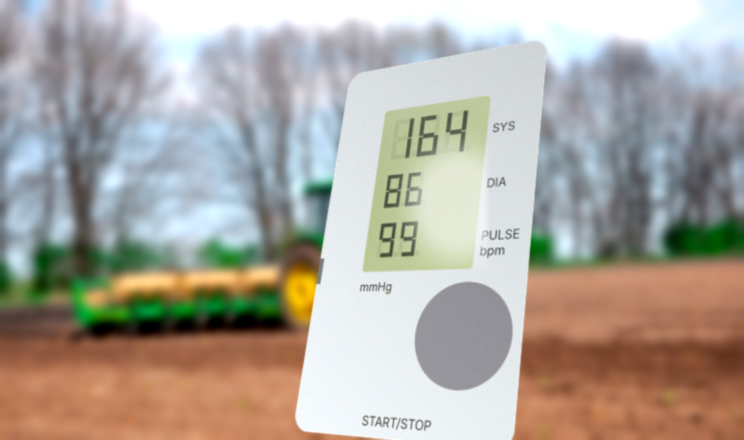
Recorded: 86; mmHg
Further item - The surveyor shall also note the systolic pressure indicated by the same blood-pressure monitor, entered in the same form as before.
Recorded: 164; mmHg
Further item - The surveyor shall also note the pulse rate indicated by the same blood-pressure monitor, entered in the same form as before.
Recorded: 99; bpm
